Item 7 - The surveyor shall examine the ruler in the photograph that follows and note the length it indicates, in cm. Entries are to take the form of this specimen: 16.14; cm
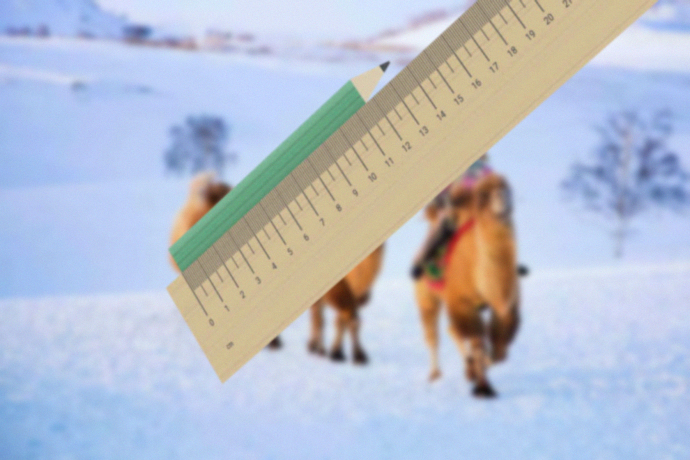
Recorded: 13.5; cm
